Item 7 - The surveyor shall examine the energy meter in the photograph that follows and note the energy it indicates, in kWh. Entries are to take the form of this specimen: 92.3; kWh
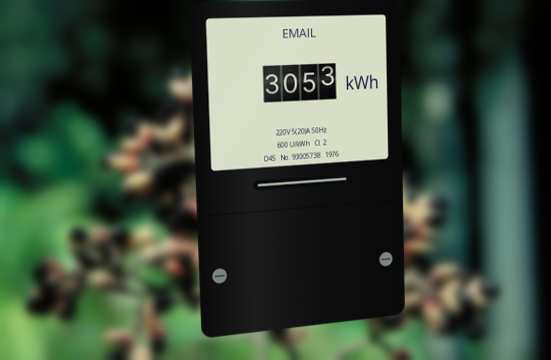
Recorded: 3053; kWh
